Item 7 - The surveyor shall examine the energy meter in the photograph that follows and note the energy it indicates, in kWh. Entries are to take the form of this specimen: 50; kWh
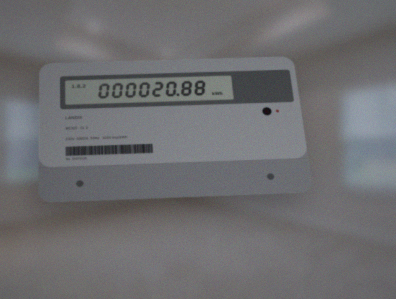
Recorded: 20.88; kWh
